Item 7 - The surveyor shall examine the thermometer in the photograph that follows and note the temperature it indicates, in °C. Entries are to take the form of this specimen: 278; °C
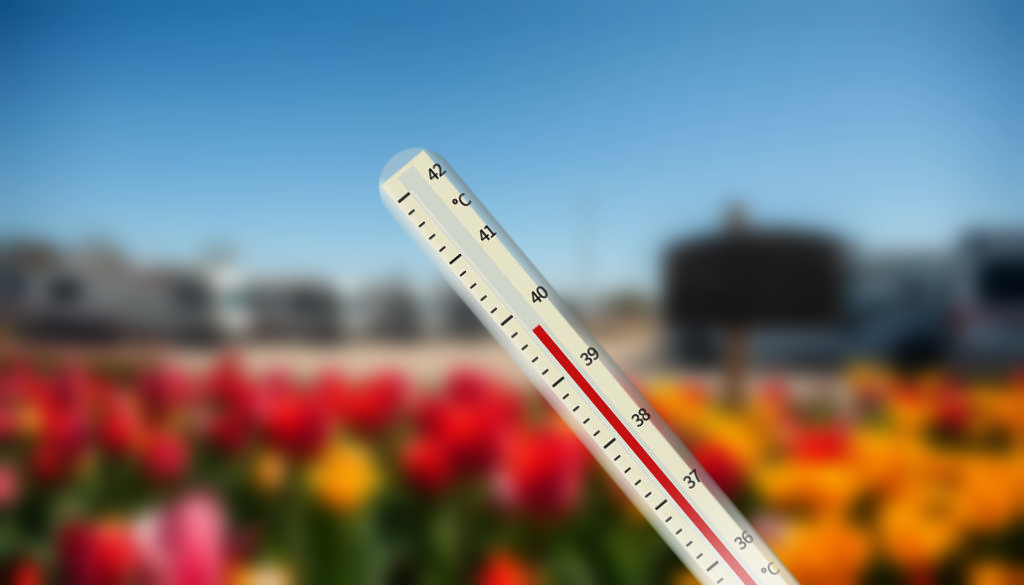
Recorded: 39.7; °C
